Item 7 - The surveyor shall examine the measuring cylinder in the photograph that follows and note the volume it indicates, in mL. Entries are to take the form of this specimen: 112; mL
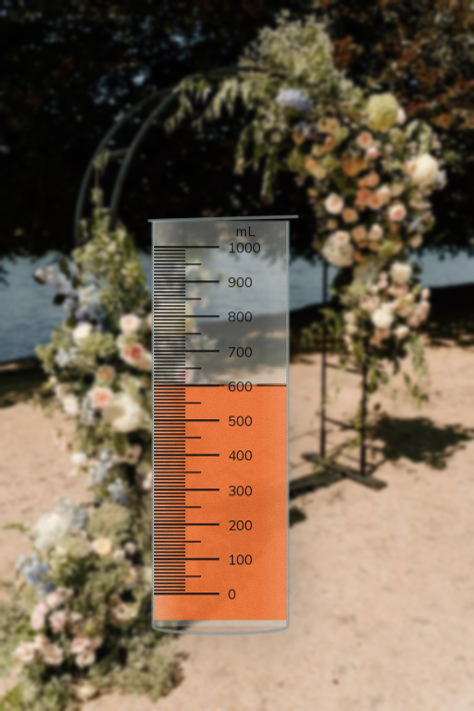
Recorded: 600; mL
